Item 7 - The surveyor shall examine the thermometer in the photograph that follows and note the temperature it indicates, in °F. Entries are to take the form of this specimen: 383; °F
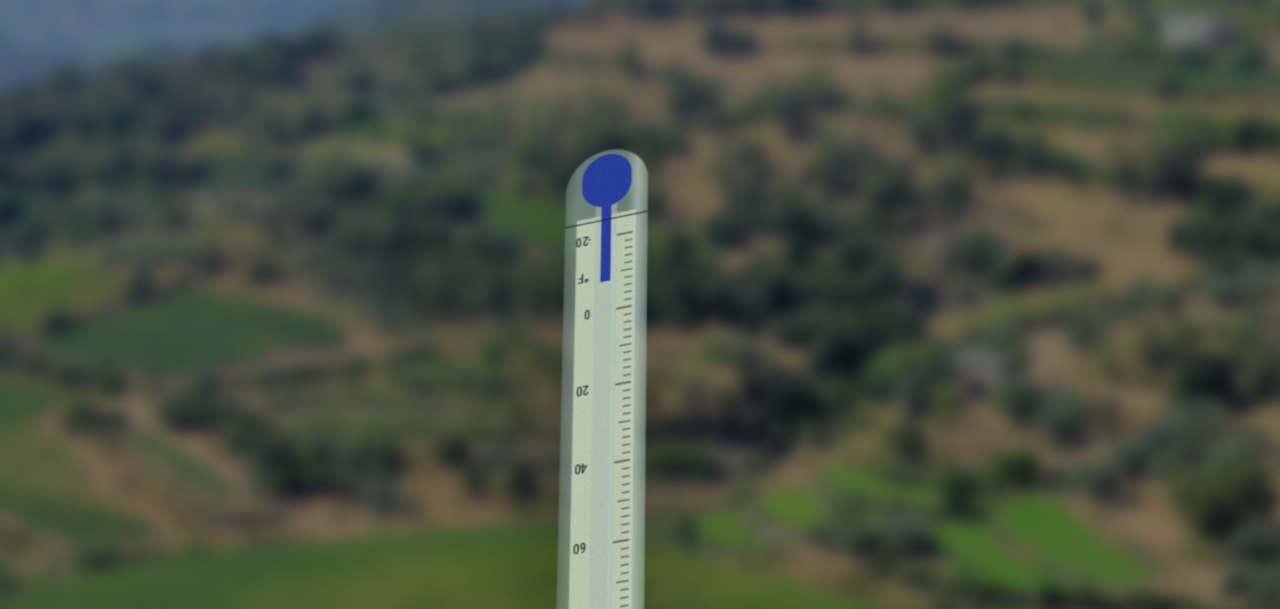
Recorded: -8; °F
